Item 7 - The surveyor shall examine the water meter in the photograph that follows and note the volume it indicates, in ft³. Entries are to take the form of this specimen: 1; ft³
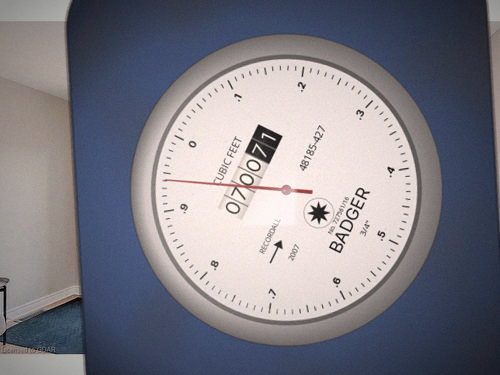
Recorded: 70070.94; ft³
